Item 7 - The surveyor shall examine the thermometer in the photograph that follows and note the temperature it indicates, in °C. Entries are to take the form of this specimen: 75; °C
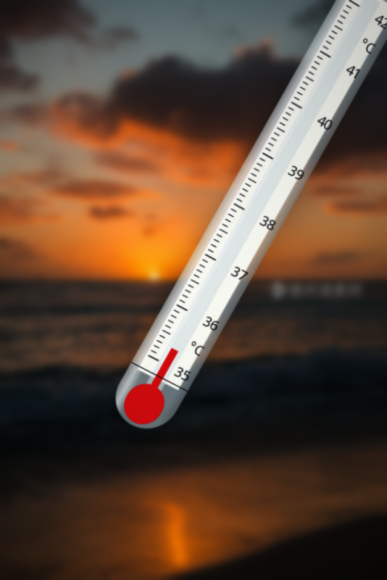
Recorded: 35.3; °C
